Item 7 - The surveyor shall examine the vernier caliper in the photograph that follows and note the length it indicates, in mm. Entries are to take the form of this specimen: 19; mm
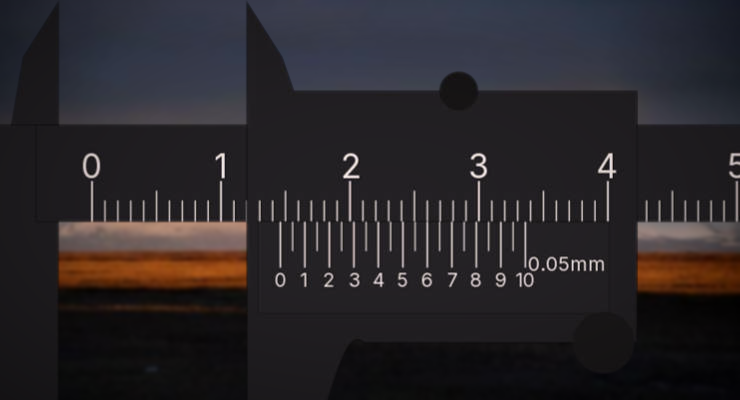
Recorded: 14.6; mm
